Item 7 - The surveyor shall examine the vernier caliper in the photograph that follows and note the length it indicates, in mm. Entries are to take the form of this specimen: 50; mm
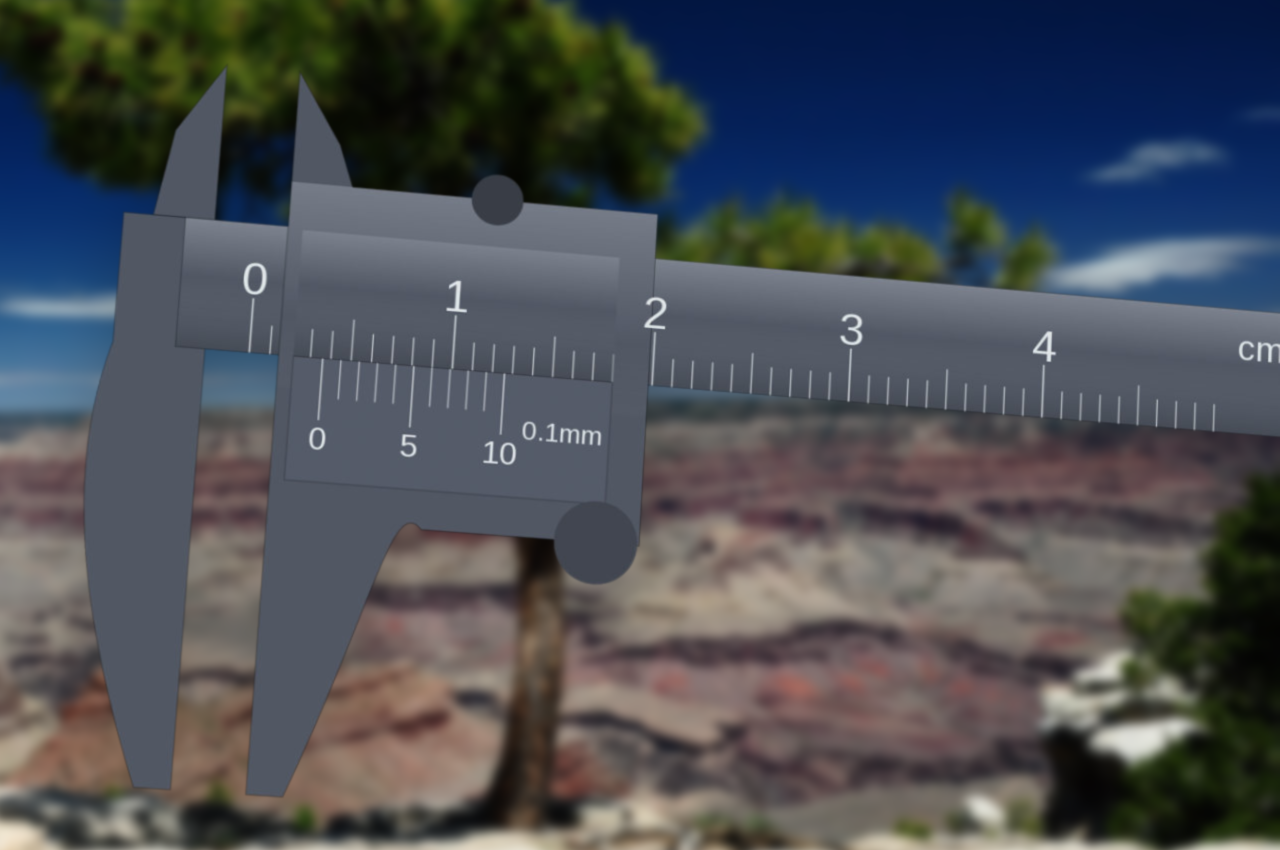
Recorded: 3.6; mm
